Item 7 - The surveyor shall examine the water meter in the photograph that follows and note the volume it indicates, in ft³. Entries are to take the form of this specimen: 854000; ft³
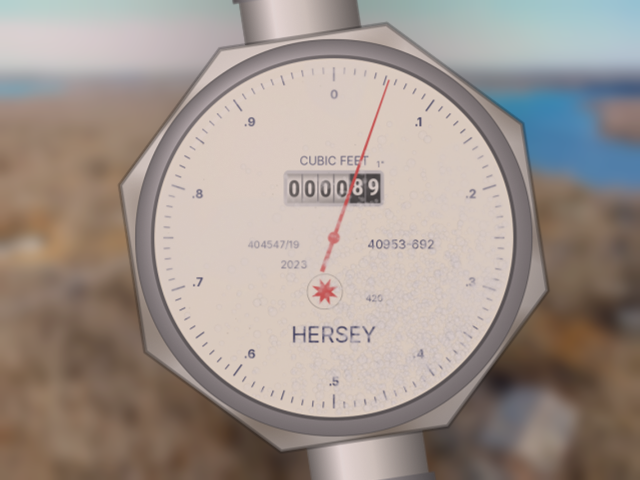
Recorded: 89.05; ft³
